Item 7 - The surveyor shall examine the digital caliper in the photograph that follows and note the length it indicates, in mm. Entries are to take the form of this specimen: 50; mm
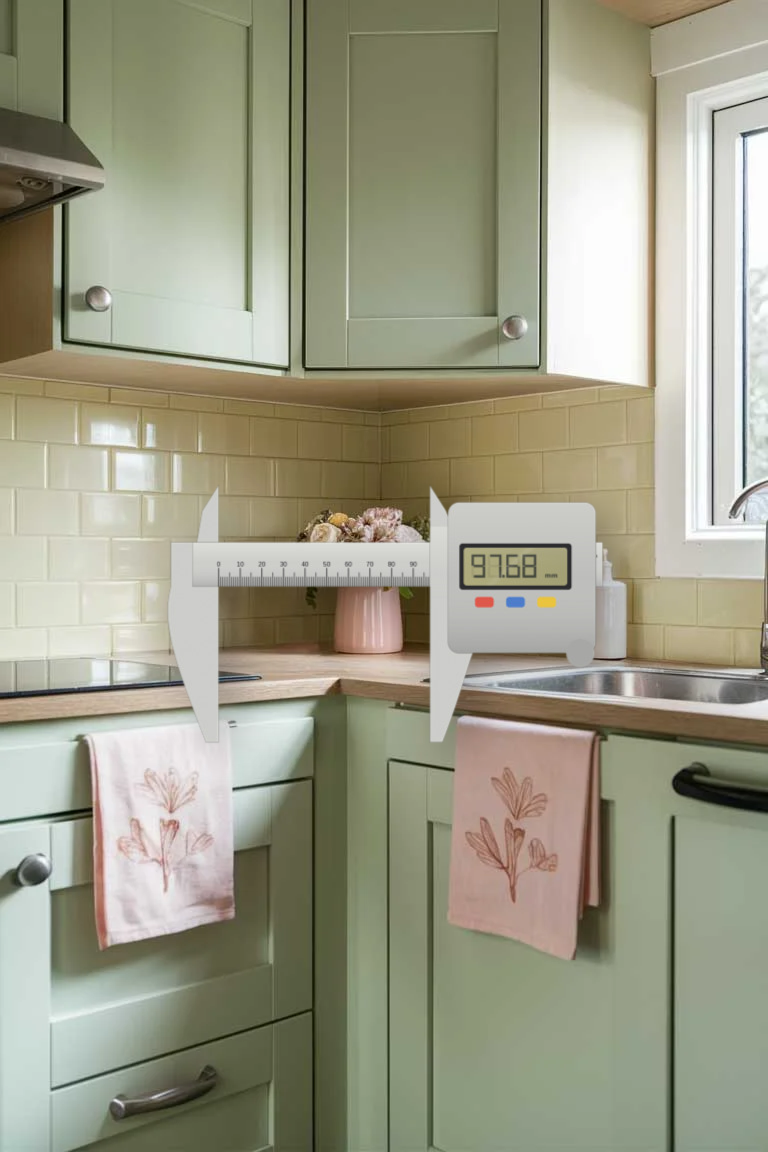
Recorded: 97.68; mm
